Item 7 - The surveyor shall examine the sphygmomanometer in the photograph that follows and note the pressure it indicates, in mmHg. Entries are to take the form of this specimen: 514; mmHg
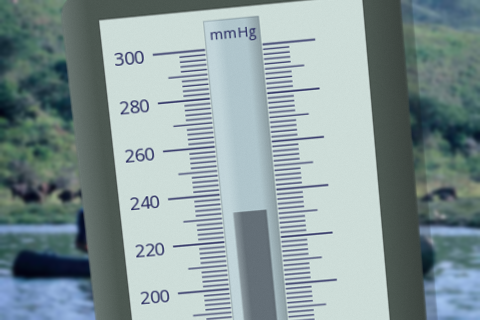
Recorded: 232; mmHg
